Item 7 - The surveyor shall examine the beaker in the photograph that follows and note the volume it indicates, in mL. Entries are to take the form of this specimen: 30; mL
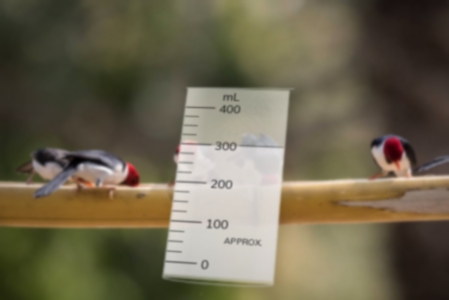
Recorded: 300; mL
